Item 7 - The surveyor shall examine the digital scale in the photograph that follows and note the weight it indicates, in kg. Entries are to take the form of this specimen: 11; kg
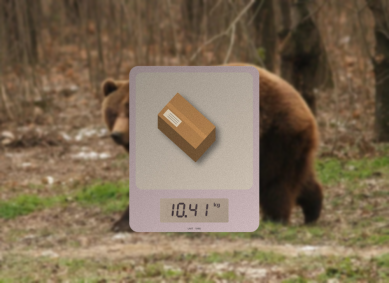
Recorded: 10.41; kg
